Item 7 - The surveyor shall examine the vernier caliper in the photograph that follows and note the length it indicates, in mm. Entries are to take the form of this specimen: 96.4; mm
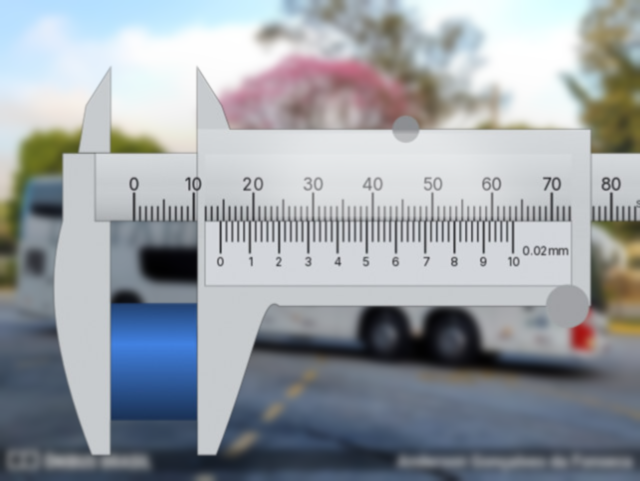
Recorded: 14.5; mm
